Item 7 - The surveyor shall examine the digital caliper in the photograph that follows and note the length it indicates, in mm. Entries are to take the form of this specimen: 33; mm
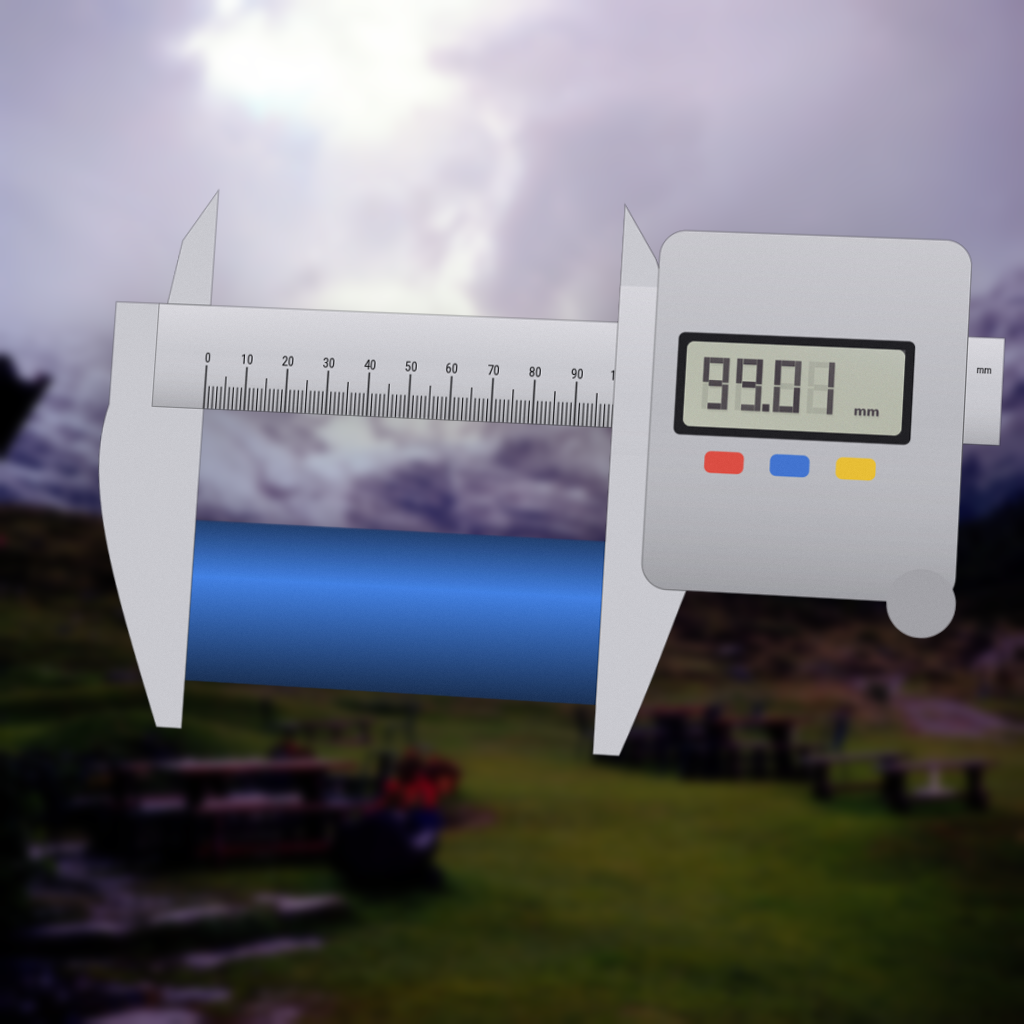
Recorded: 99.01; mm
